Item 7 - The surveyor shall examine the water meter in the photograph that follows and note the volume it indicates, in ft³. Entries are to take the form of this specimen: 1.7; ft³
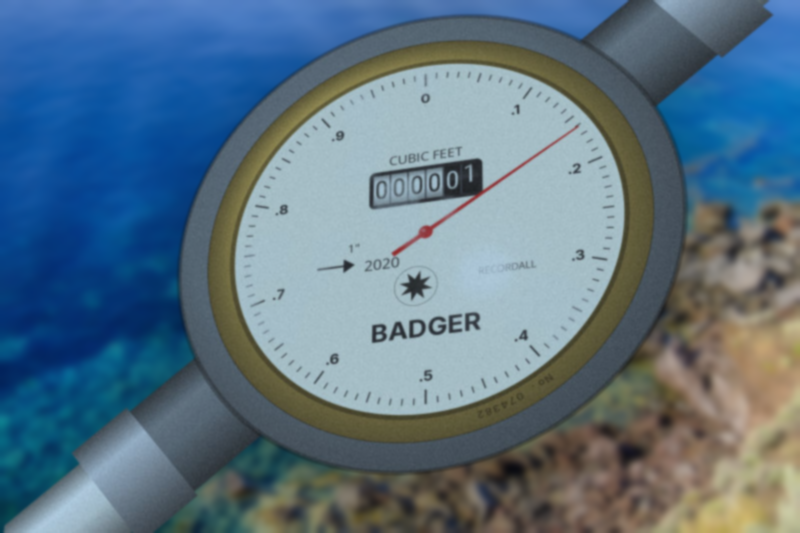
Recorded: 1.16; ft³
